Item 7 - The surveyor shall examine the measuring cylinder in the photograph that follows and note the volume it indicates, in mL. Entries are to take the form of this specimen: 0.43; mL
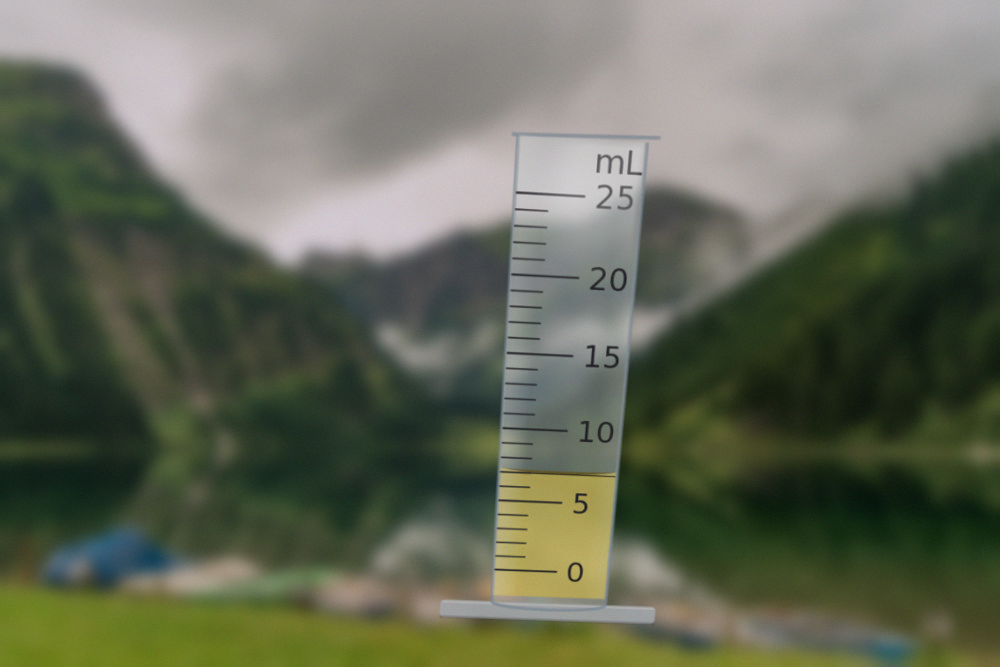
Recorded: 7; mL
